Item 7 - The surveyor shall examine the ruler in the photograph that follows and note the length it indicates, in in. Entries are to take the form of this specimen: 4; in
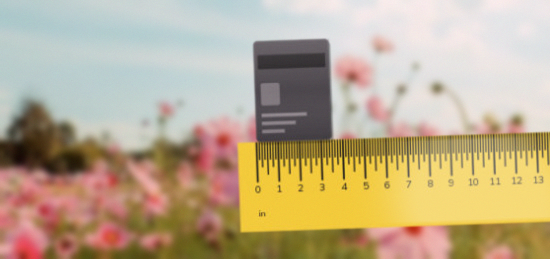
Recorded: 3.5; in
